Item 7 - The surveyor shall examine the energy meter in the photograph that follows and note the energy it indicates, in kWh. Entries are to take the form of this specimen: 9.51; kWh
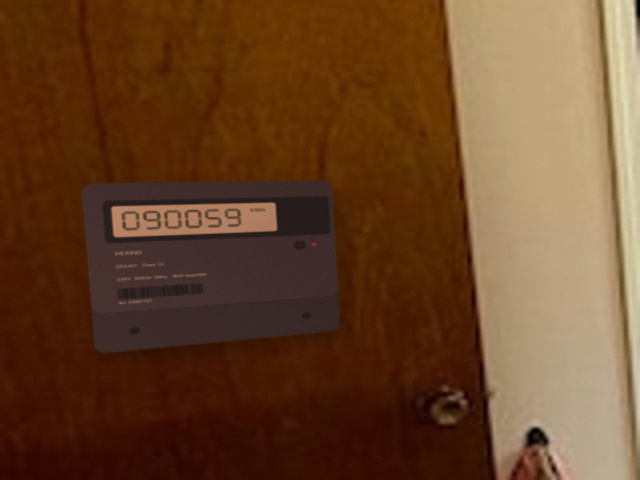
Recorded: 90059; kWh
